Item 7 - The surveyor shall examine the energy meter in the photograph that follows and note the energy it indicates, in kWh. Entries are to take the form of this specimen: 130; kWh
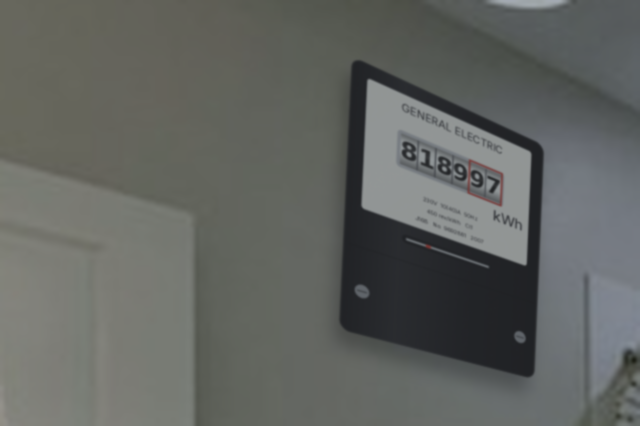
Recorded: 8189.97; kWh
